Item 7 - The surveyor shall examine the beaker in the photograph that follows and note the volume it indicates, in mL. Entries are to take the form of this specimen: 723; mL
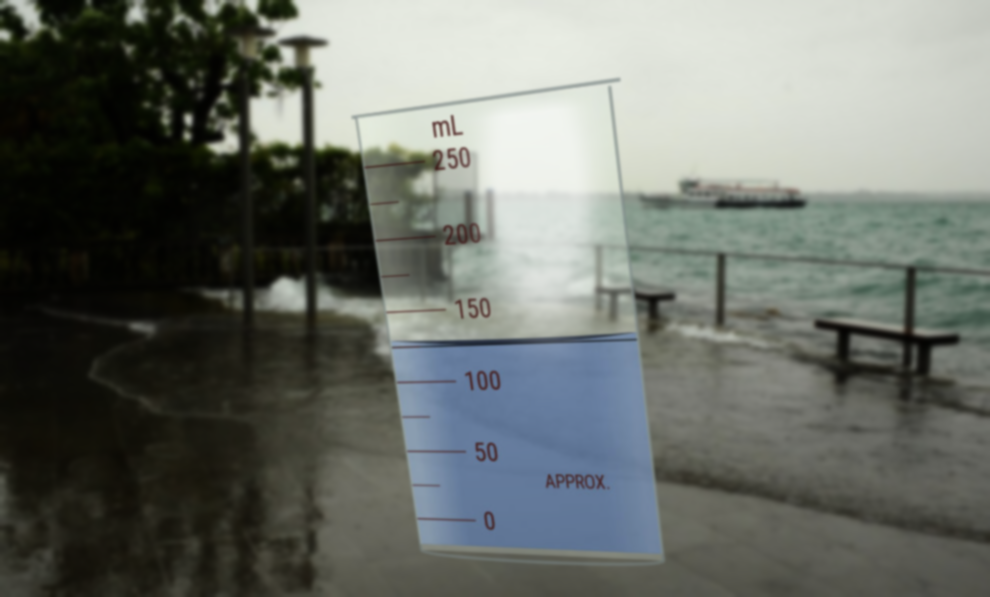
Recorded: 125; mL
